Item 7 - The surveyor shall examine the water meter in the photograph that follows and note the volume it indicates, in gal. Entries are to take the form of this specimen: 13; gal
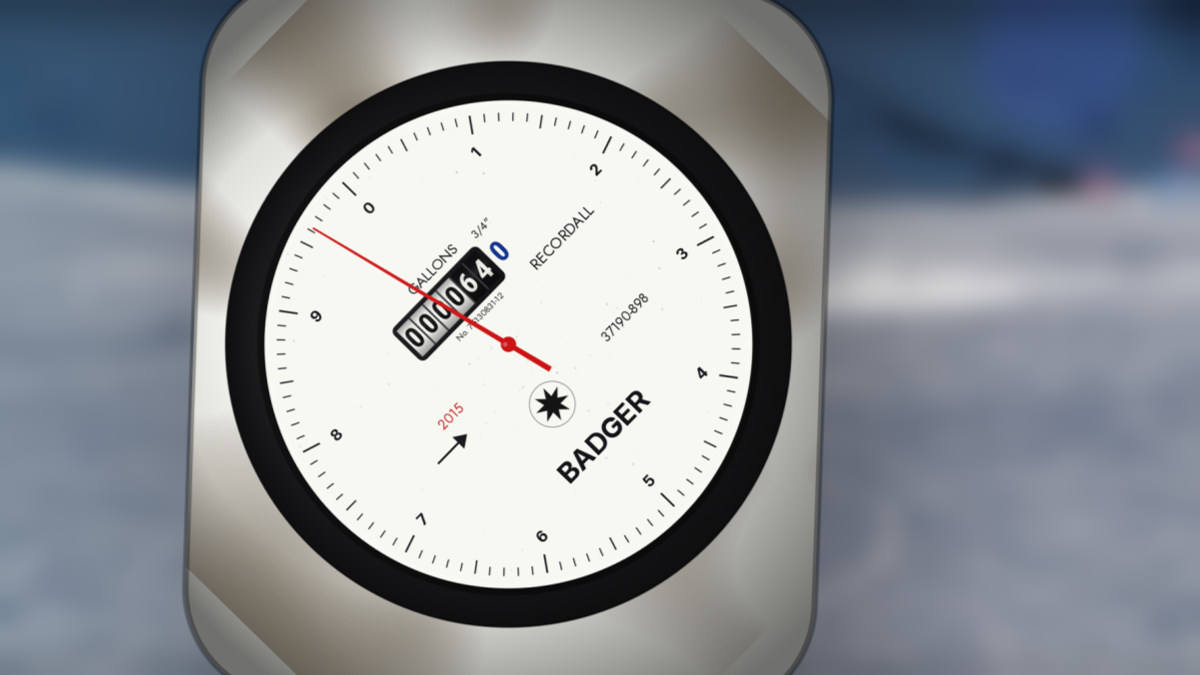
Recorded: 639.6; gal
